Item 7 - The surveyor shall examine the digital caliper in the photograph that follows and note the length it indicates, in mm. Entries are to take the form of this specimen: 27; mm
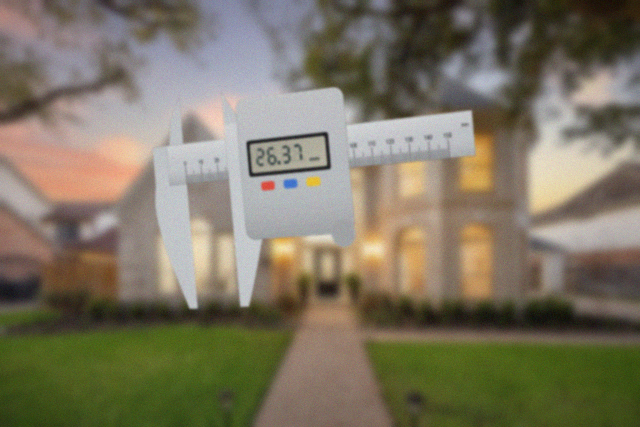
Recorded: 26.37; mm
